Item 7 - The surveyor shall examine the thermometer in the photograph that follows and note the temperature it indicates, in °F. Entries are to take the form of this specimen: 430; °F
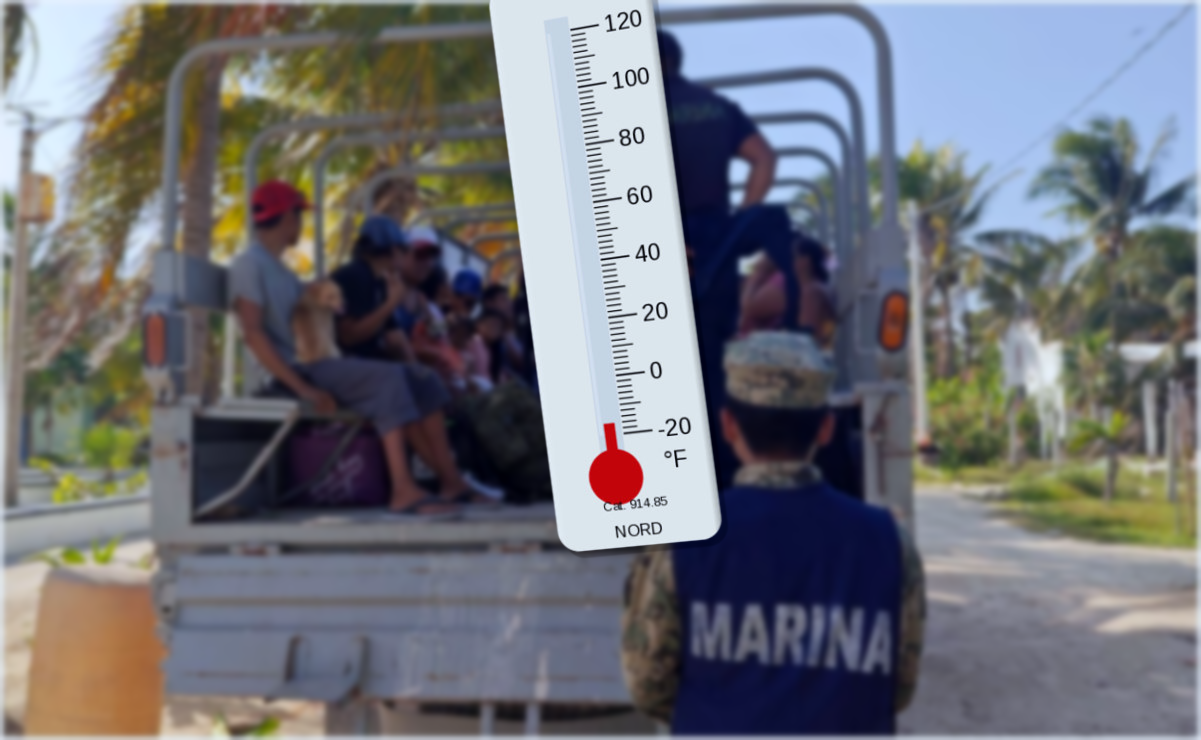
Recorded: -16; °F
